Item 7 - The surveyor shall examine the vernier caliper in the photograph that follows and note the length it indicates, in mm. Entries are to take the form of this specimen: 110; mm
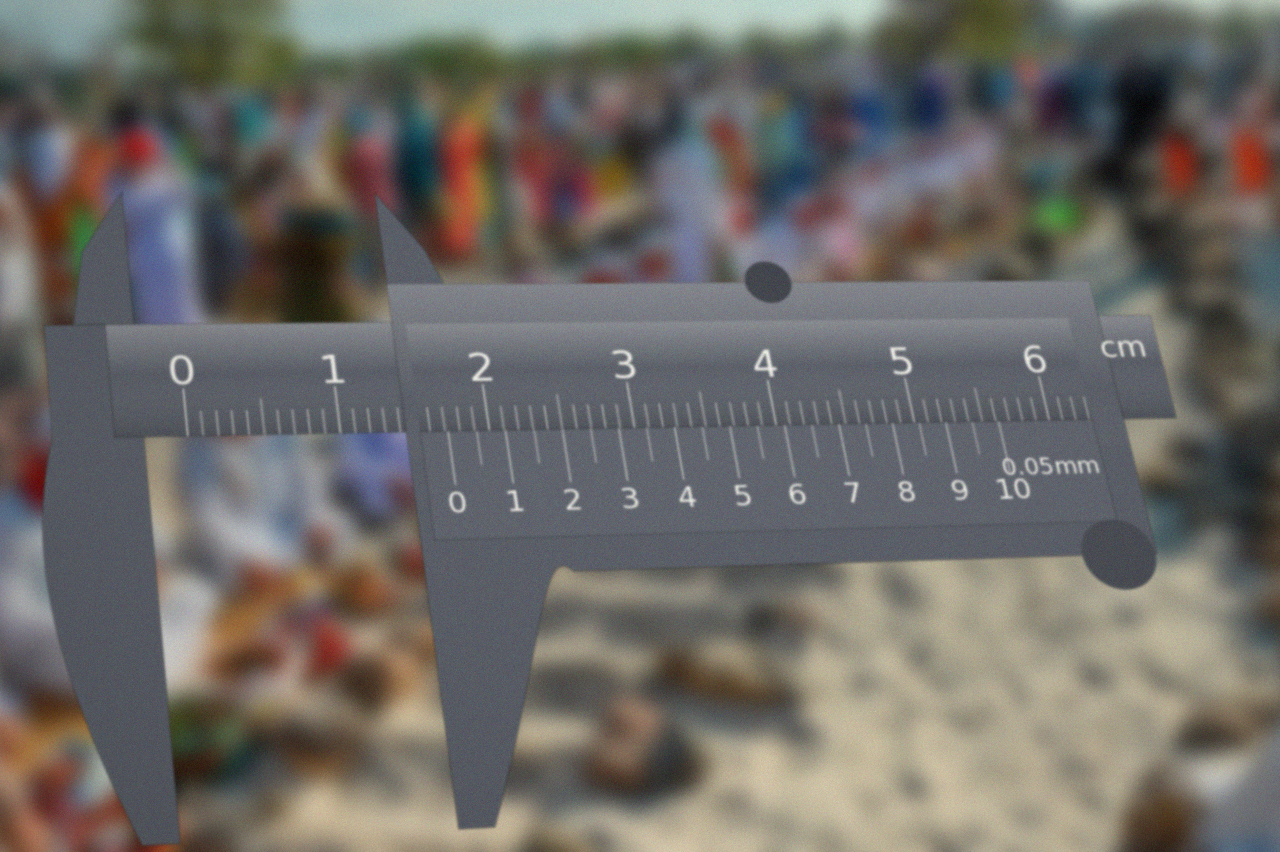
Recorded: 17.2; mm
